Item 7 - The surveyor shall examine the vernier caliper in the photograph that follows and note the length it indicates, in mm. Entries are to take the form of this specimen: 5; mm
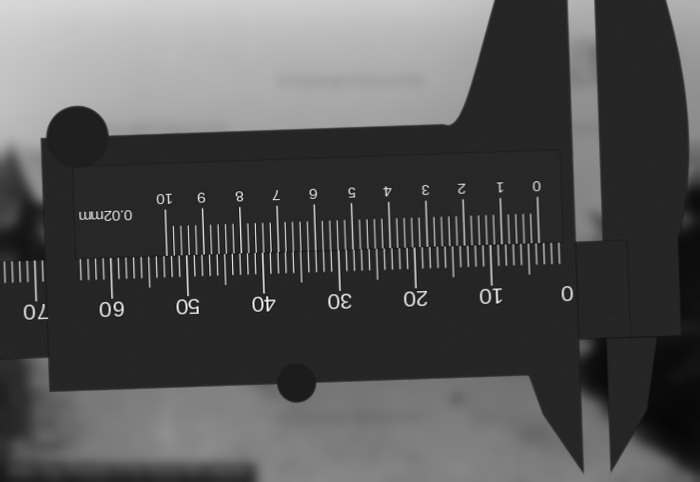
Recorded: 3.6; mm
